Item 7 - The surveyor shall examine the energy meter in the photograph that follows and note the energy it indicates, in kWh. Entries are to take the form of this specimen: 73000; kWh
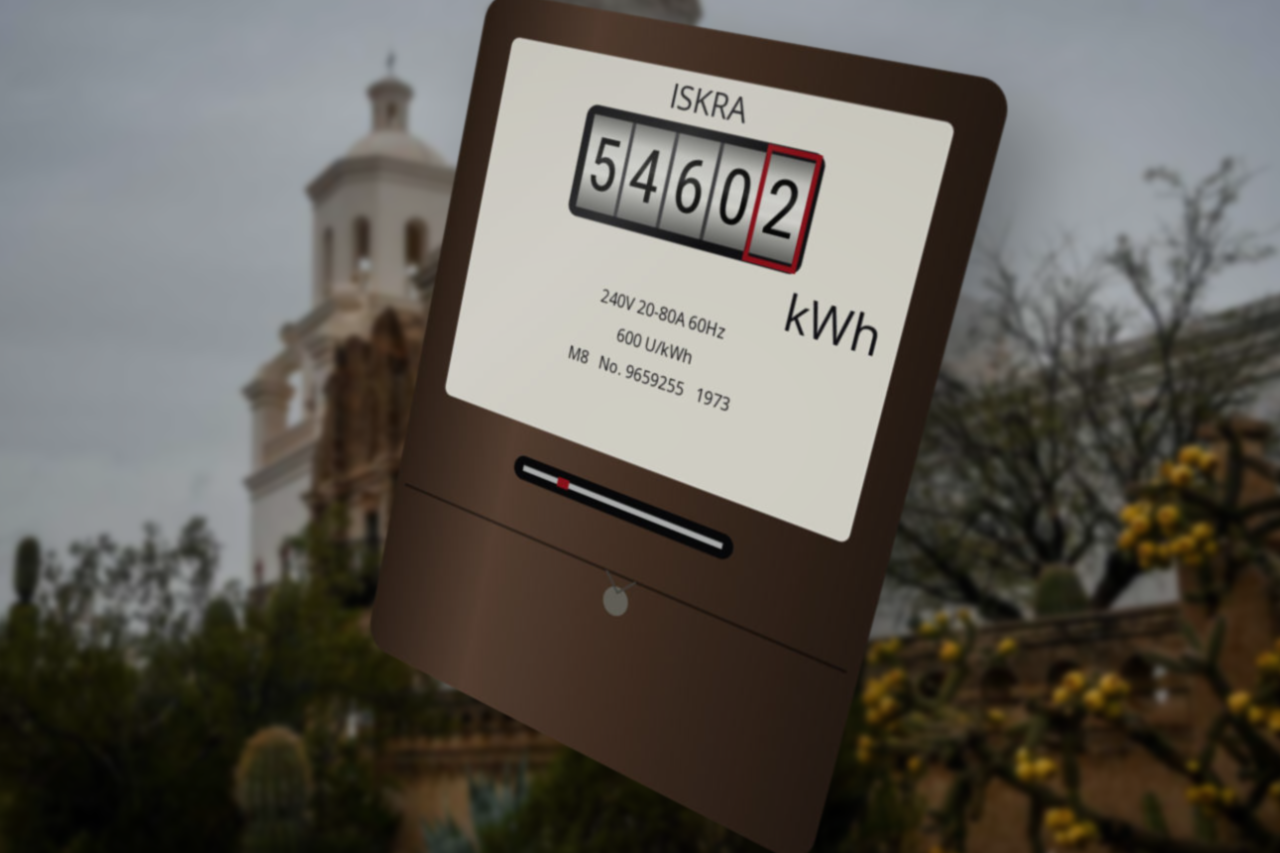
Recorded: 5460.2; kWh
